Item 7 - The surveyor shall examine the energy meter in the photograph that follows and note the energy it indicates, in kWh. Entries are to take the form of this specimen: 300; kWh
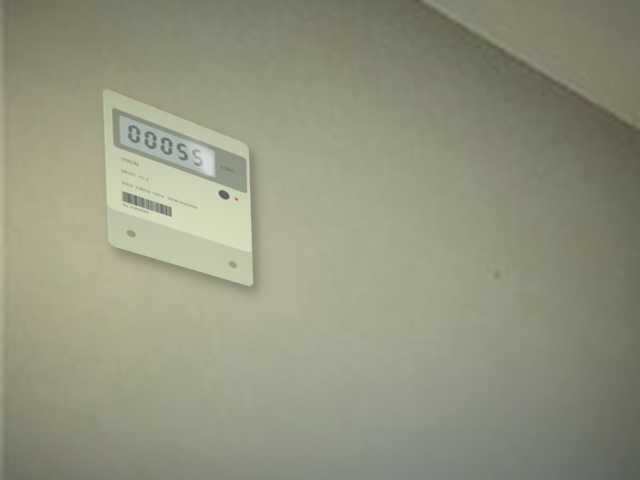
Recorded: 55; kWh
